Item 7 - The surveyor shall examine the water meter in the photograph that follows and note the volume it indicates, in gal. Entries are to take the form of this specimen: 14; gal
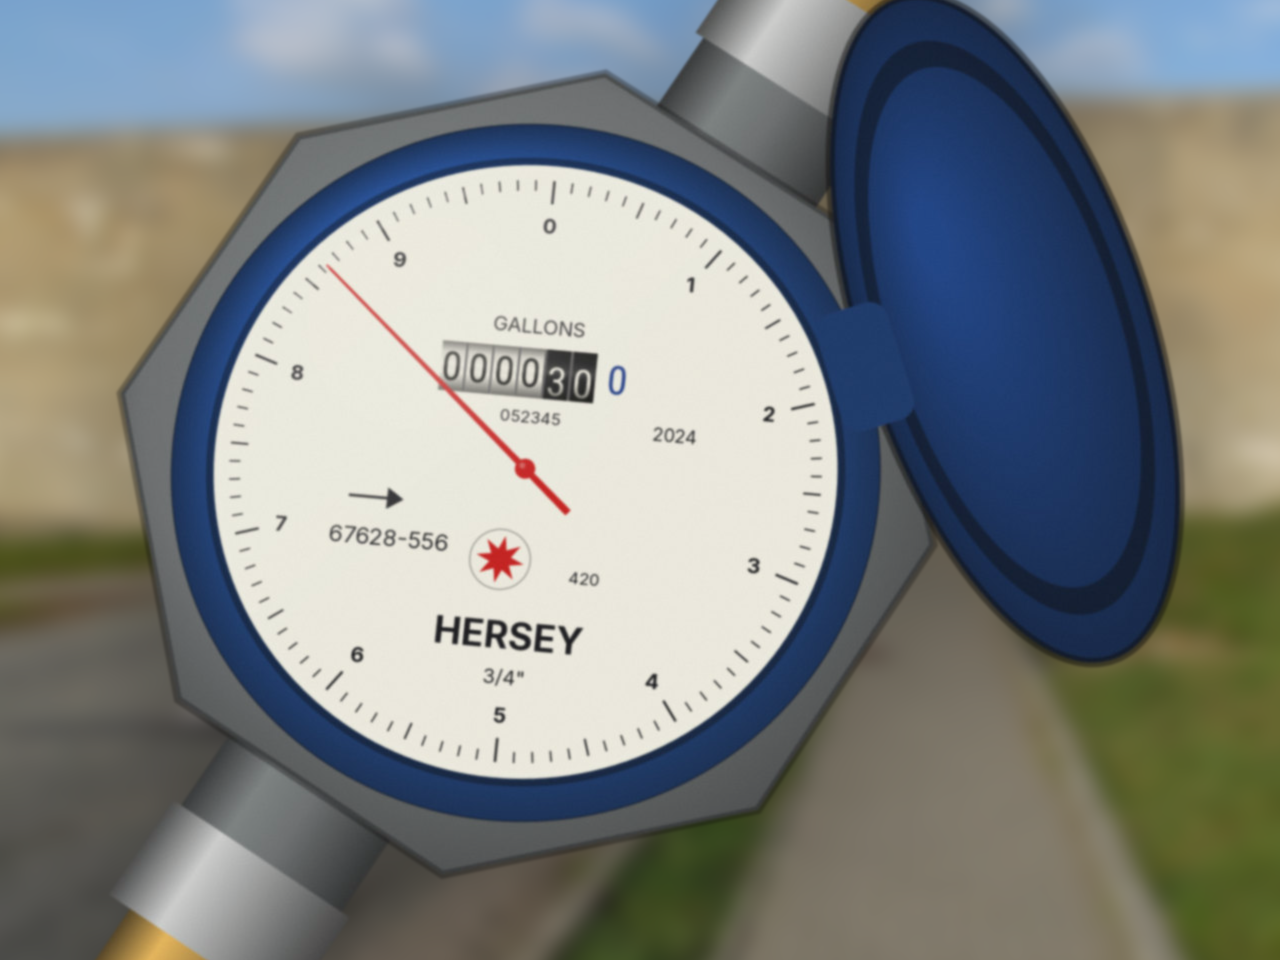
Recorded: 298.6; gal
